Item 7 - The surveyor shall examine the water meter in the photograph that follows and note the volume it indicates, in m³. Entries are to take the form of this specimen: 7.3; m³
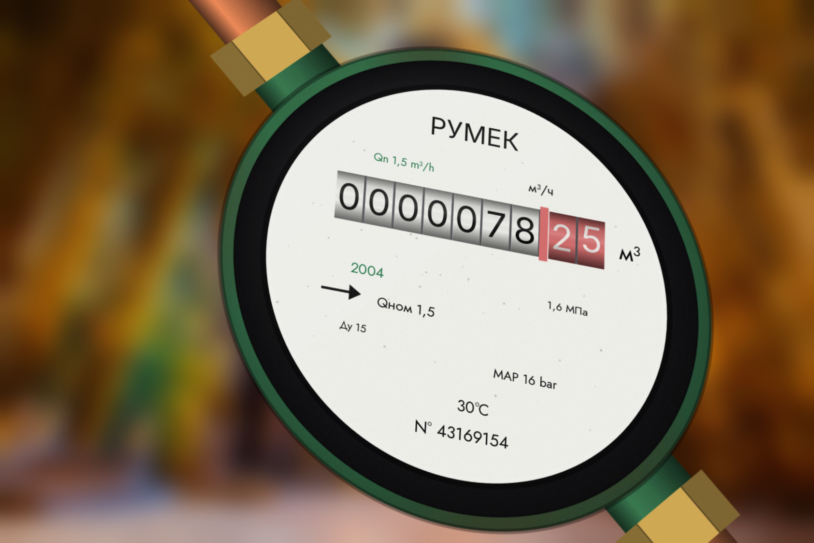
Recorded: 78.25; m³
